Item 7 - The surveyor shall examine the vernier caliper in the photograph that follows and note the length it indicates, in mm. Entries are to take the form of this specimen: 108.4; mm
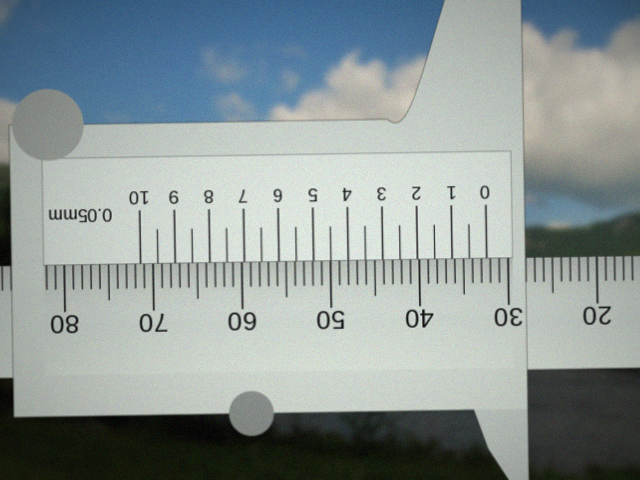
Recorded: 32.4; mm
